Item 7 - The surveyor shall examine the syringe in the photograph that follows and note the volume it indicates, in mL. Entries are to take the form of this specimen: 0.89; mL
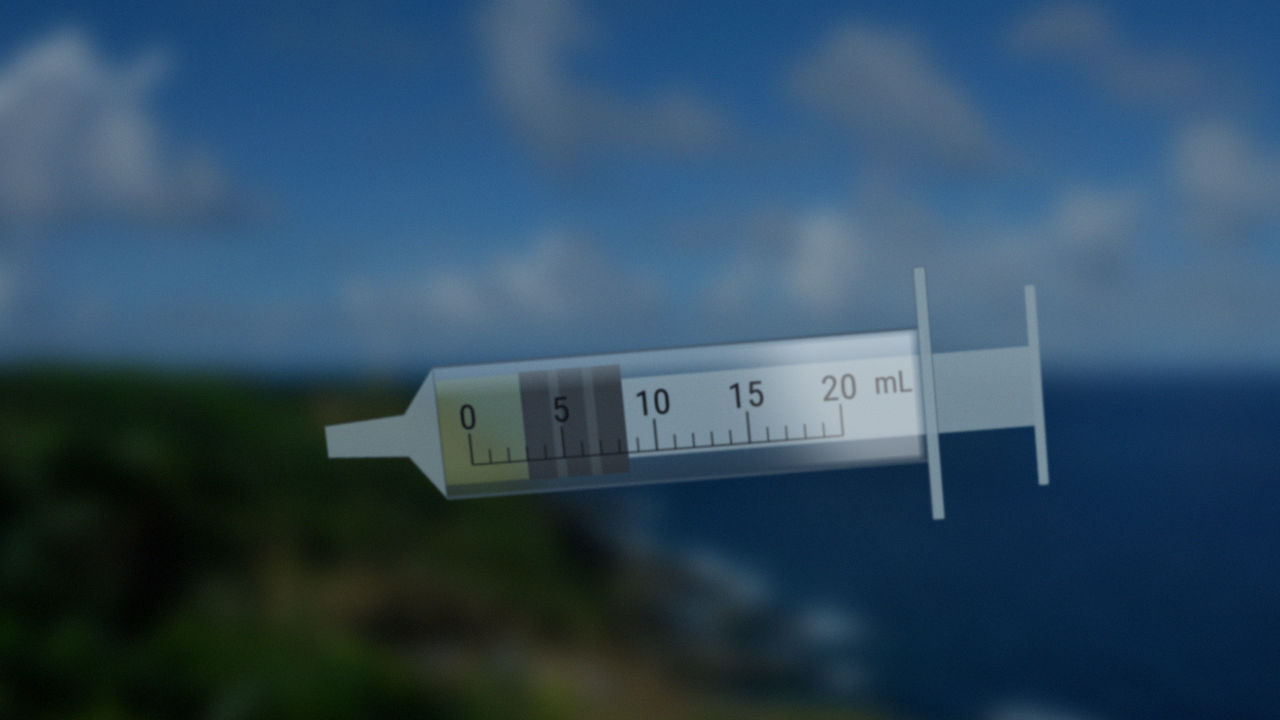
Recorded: 3; mL
